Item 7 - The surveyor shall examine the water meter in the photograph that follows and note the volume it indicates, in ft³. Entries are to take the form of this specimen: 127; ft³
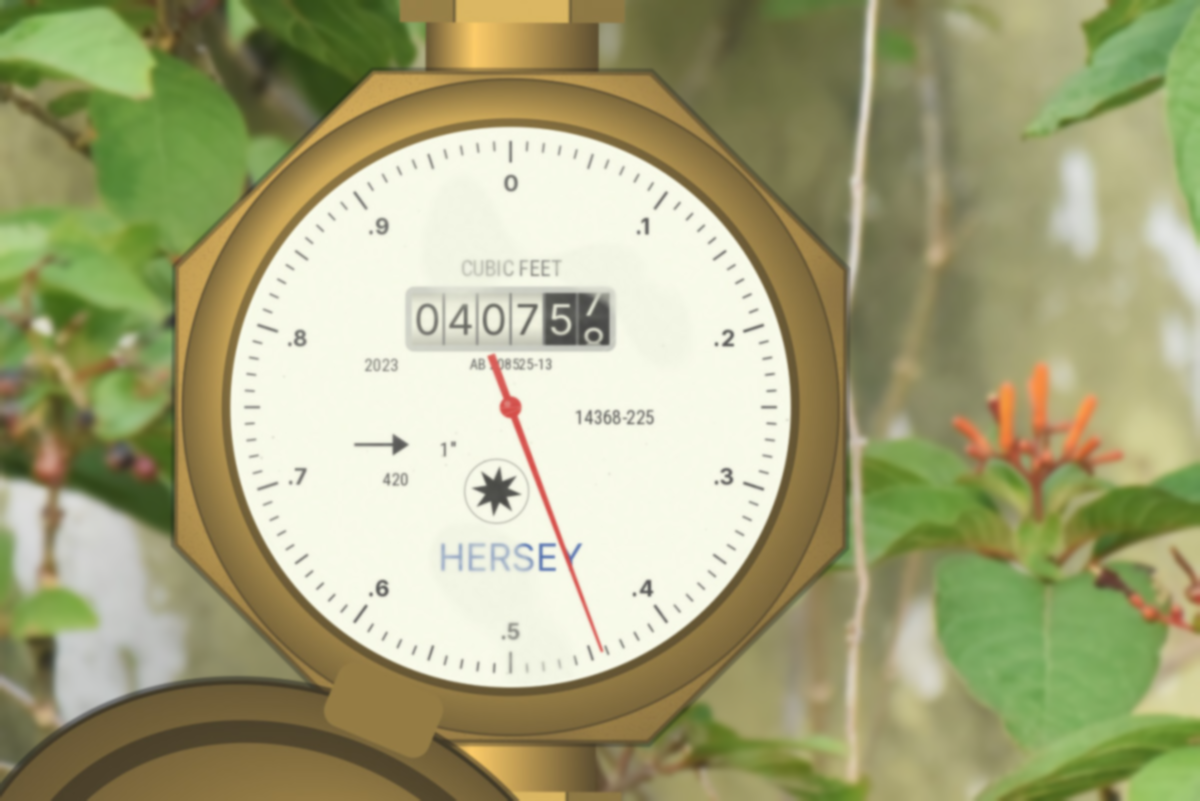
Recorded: 40757.44; ft³
